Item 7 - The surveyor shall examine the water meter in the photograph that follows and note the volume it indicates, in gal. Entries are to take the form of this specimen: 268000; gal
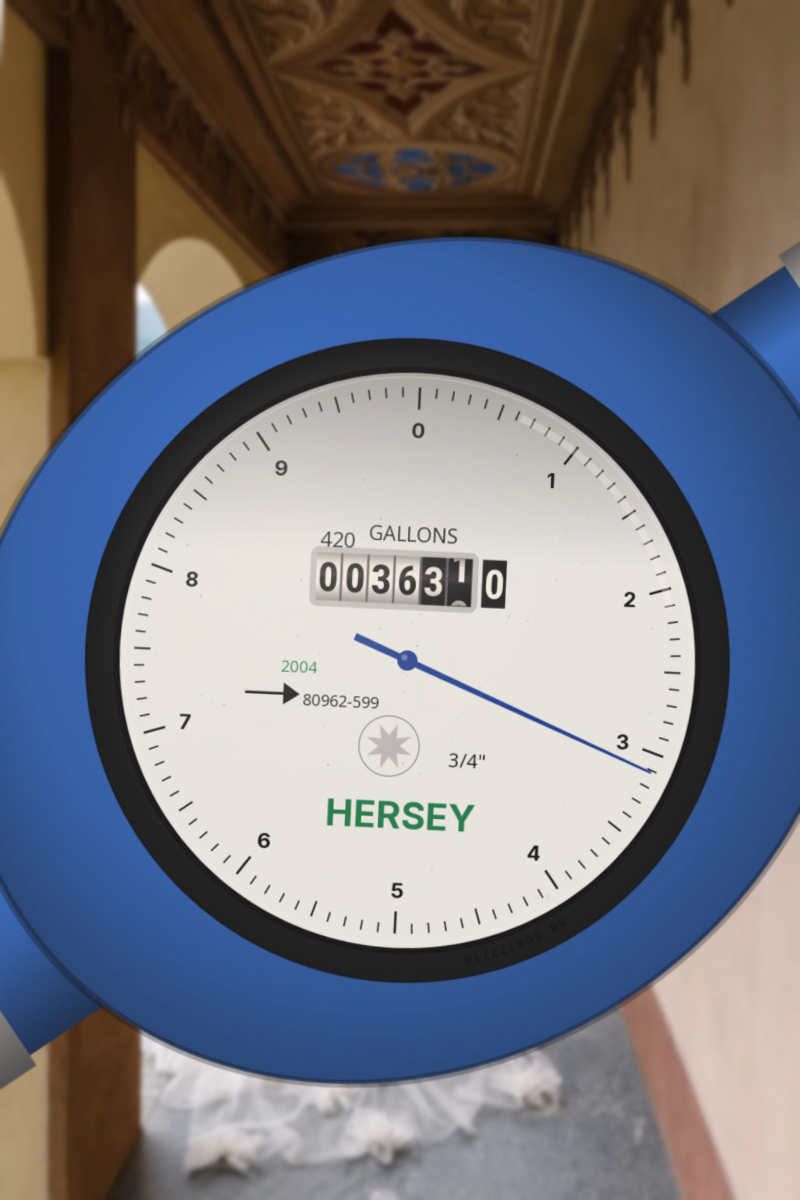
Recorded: 36313.1; gal
